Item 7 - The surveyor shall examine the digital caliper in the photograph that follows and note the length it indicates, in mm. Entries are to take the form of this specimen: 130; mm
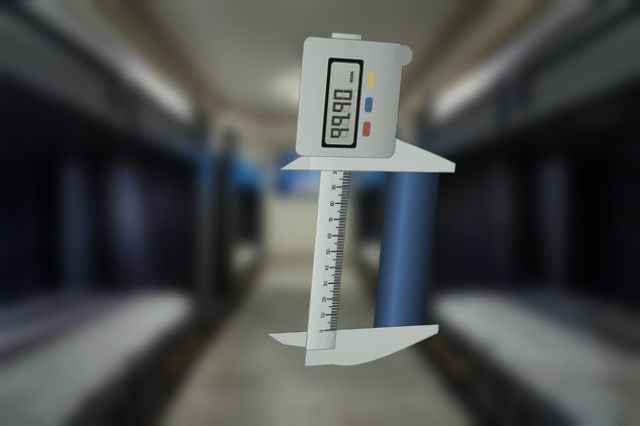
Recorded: 99.90; mm
